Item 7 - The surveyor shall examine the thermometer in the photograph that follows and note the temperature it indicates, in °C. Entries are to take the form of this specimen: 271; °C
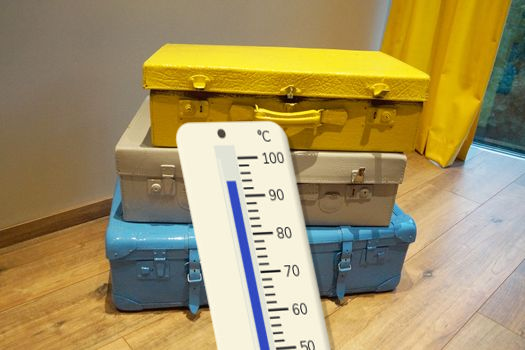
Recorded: 94; °C
